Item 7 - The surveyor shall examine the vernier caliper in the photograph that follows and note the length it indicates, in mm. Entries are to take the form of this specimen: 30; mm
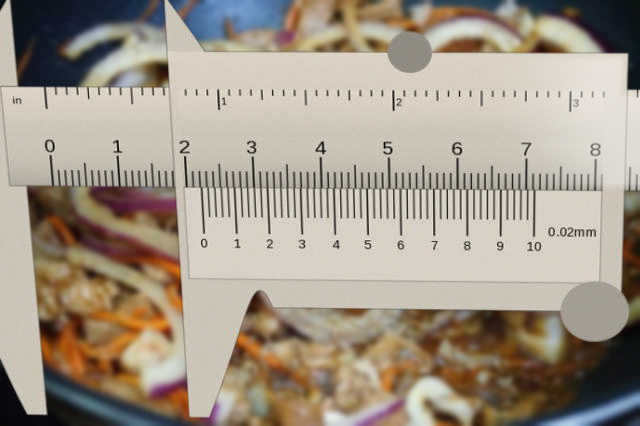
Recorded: 22.2; mm
